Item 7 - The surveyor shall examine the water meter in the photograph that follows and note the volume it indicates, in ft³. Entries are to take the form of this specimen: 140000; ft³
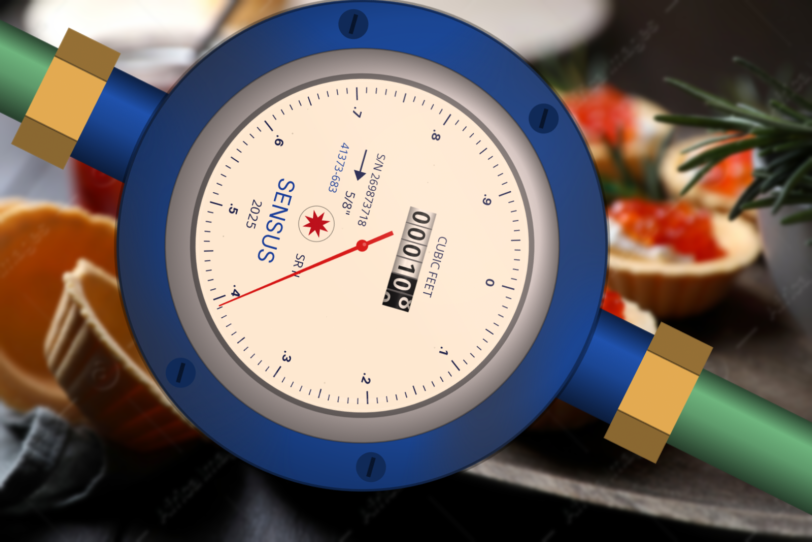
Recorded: 108.39; ft³
